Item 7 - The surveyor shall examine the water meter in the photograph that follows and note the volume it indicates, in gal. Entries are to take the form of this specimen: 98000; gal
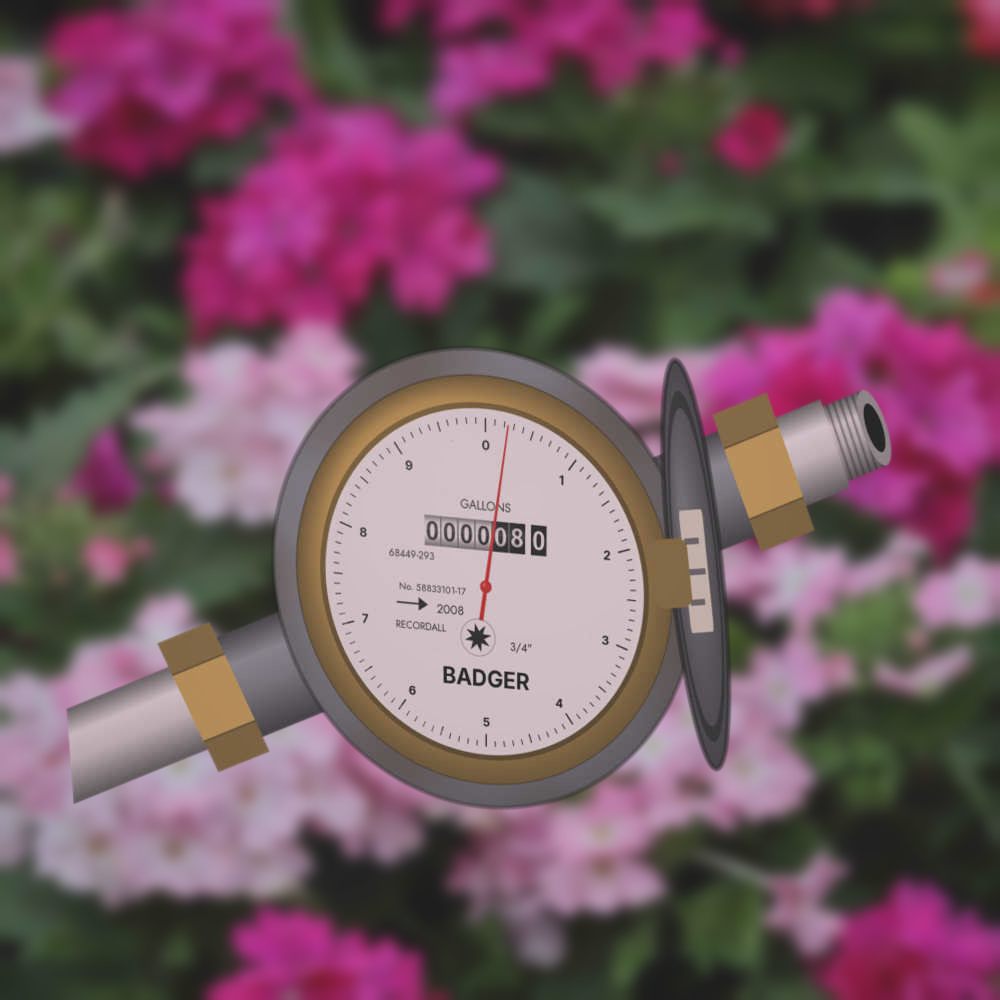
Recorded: 80.2; gal
